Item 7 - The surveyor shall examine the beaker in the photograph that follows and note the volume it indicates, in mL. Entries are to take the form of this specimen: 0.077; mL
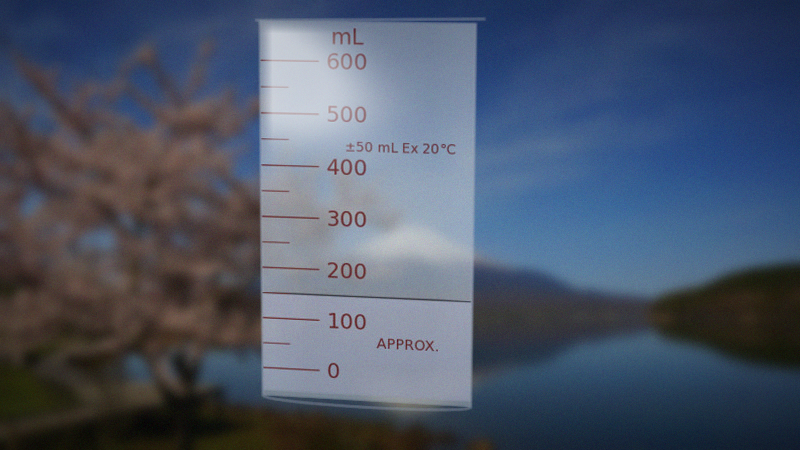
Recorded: 150; mL
